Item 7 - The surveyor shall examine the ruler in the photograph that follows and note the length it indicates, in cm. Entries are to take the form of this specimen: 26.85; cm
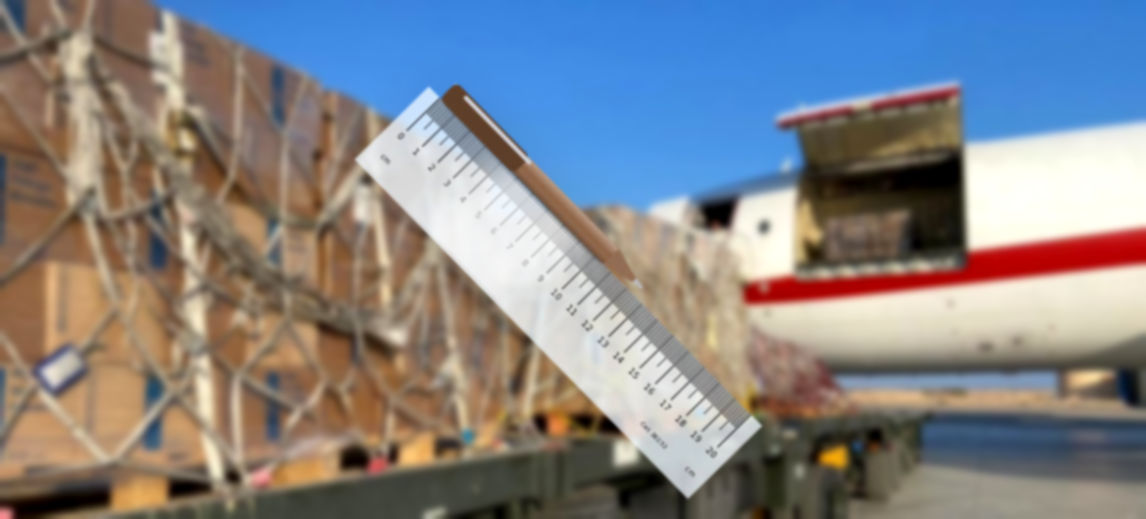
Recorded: 12.5; cm
